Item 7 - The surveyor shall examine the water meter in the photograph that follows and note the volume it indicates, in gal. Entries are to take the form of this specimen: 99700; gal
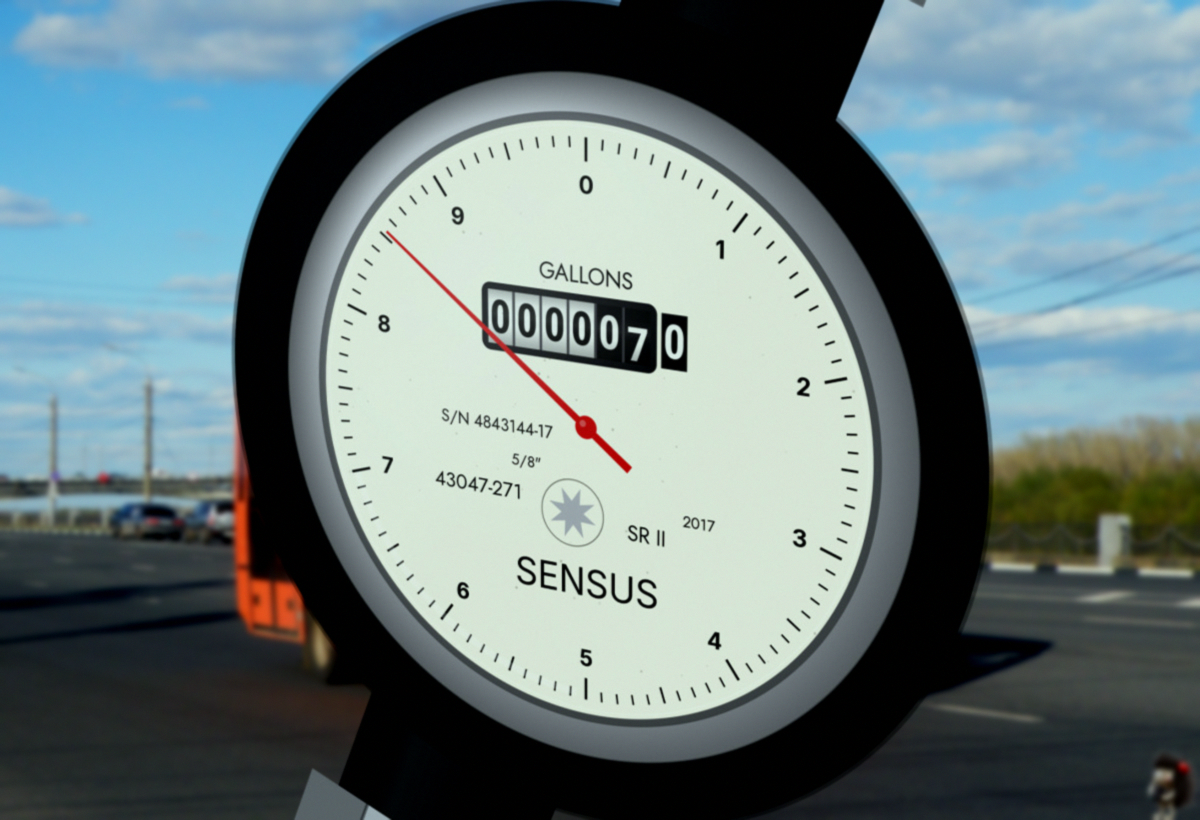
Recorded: 68.5; gal
